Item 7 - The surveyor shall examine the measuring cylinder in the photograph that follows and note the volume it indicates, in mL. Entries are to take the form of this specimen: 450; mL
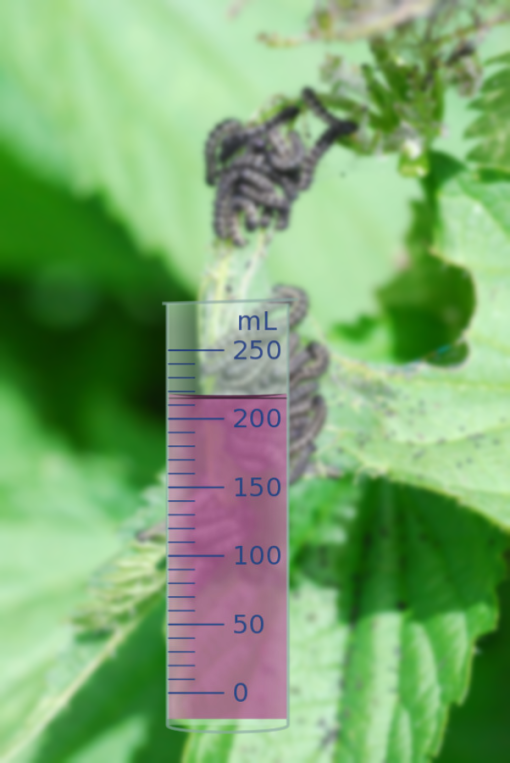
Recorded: 215; mL
